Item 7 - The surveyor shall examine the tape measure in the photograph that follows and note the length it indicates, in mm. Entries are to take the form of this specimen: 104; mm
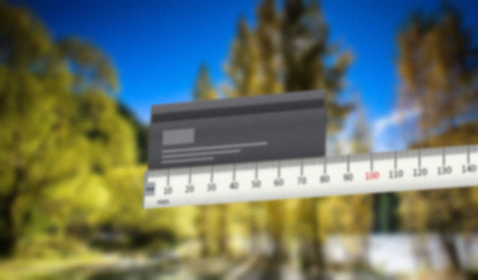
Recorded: 80; mm
